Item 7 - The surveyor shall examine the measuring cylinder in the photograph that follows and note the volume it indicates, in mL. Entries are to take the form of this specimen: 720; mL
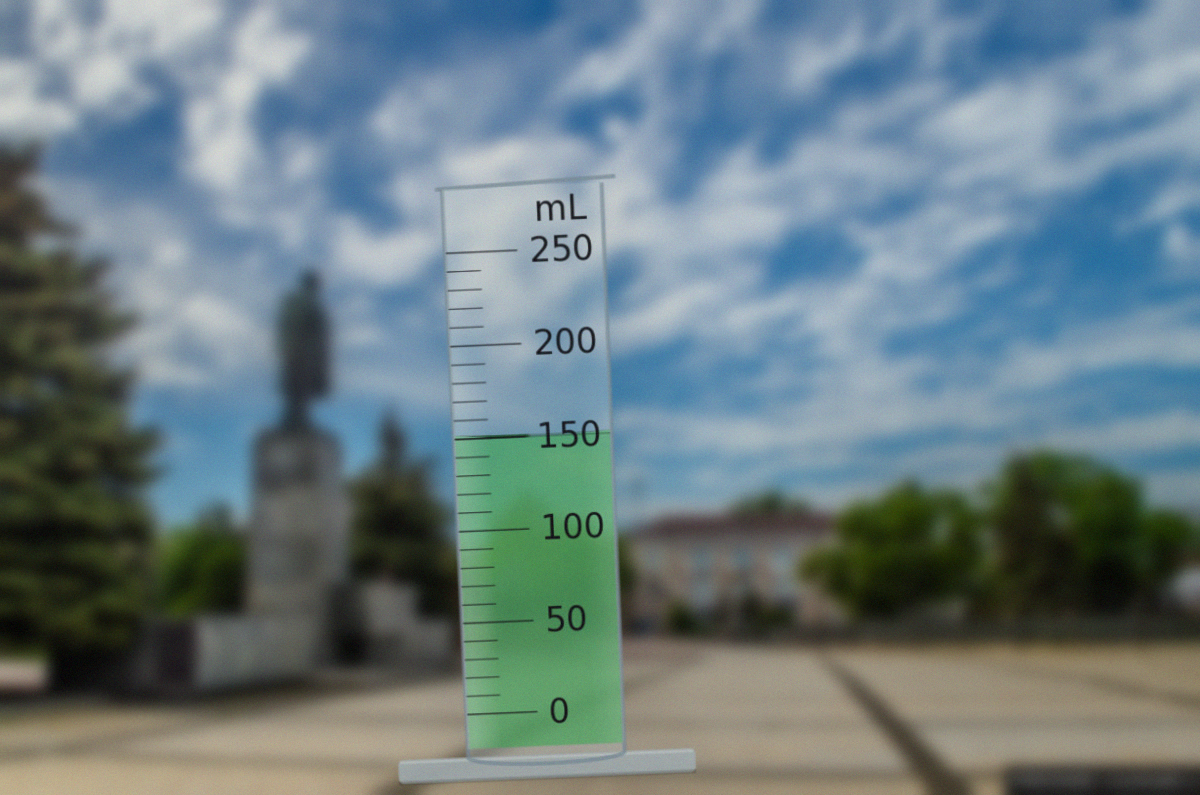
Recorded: 150; mL
